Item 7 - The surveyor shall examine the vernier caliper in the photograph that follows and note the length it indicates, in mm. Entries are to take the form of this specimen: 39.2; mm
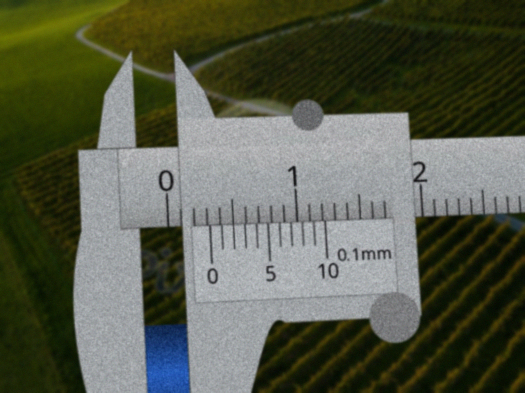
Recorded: 3.2; mm
